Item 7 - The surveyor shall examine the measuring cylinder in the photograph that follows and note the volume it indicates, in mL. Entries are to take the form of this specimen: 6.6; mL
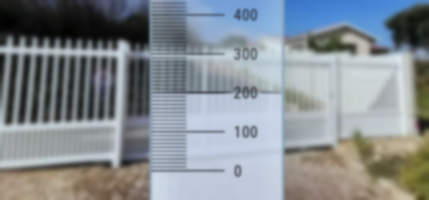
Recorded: 200; mL
